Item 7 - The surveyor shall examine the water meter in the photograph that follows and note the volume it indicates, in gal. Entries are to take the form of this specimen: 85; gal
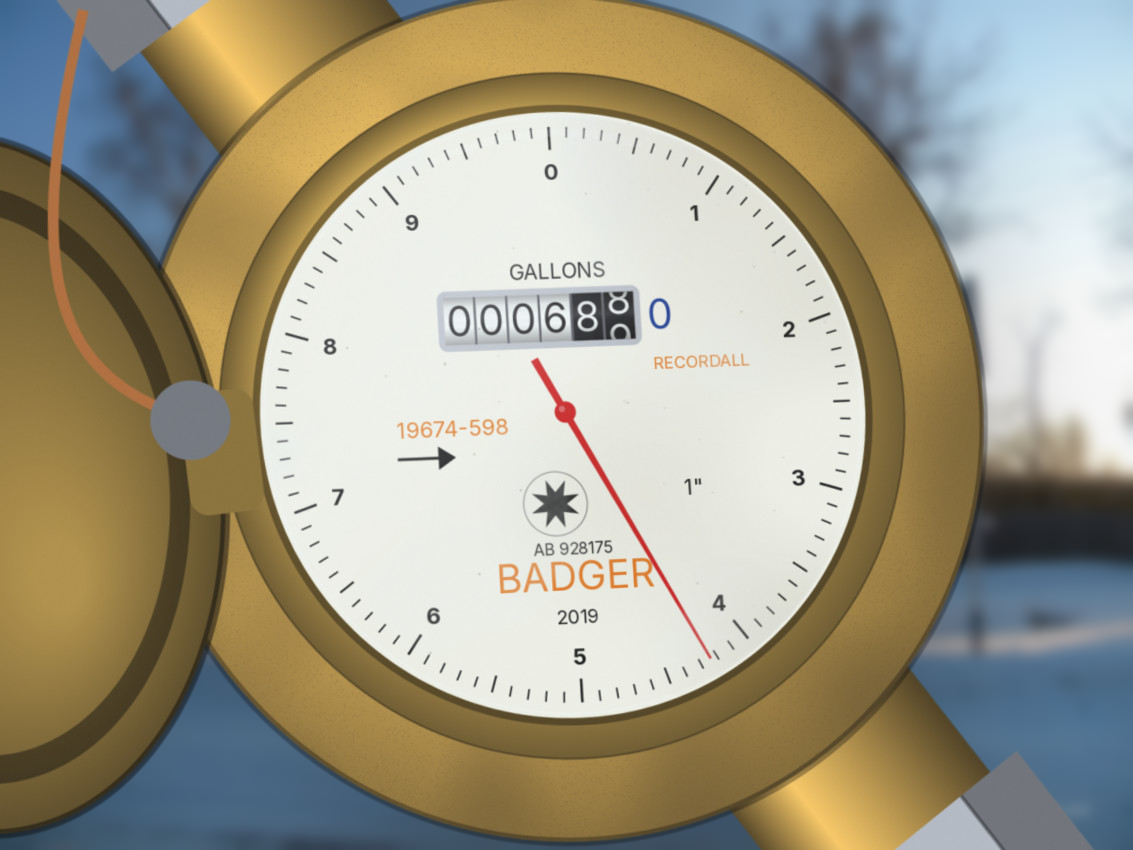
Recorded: 6884.2; gal
